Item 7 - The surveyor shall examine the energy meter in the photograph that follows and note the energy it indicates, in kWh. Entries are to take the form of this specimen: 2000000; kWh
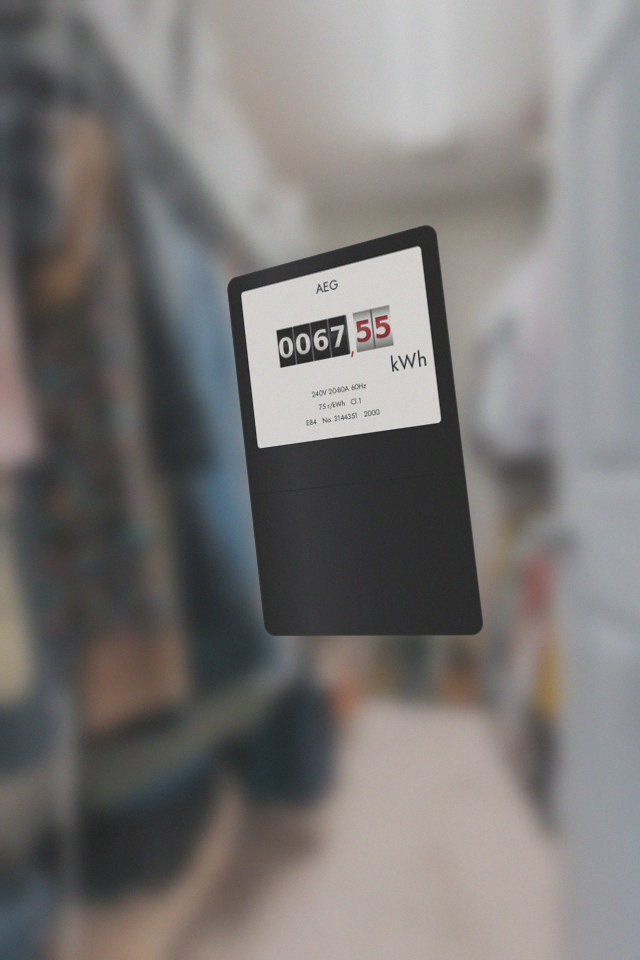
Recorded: 67.55; kWh
